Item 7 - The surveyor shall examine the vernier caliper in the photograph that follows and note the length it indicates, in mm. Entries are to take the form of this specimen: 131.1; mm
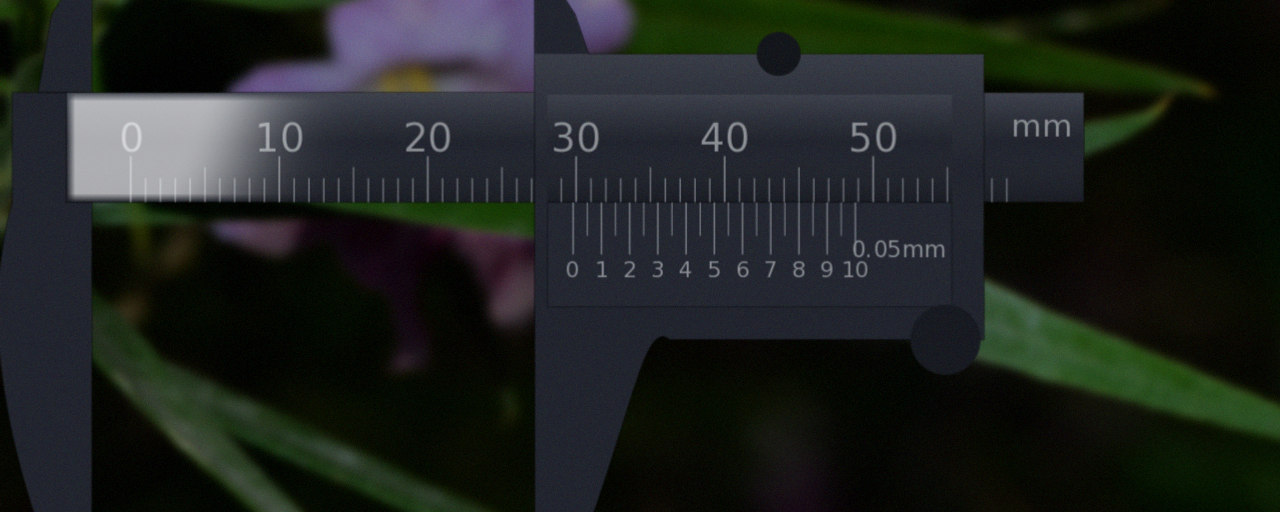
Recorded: 29.8; mm
